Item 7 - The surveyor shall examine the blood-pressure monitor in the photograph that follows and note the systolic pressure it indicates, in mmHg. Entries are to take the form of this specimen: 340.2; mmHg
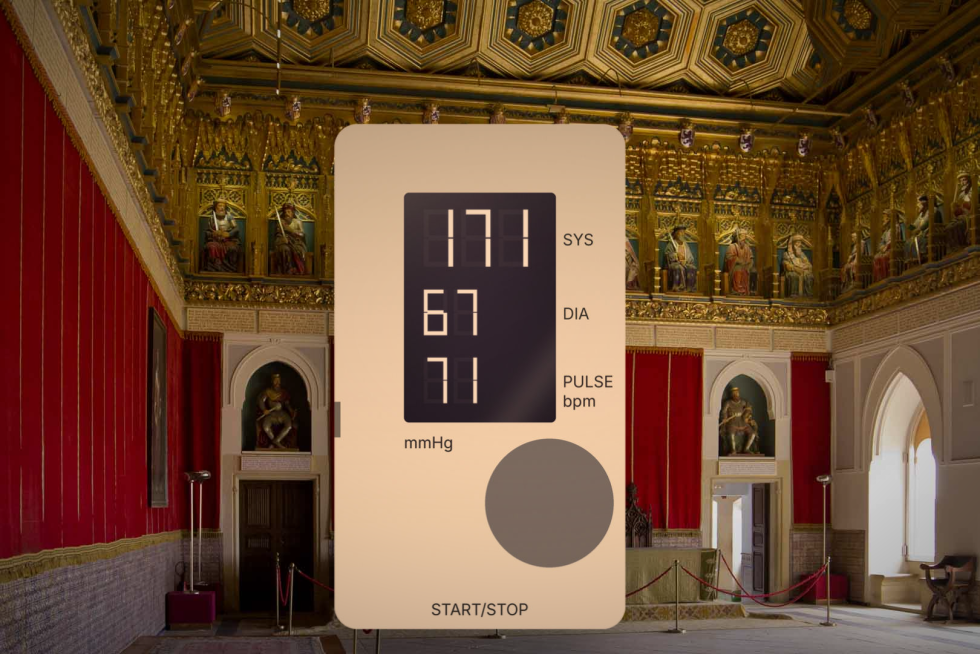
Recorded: 171; mmHg
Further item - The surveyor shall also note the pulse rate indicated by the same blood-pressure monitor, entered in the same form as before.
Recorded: 71; bpm
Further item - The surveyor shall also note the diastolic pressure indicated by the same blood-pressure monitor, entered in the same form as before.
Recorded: 67; mmHg
